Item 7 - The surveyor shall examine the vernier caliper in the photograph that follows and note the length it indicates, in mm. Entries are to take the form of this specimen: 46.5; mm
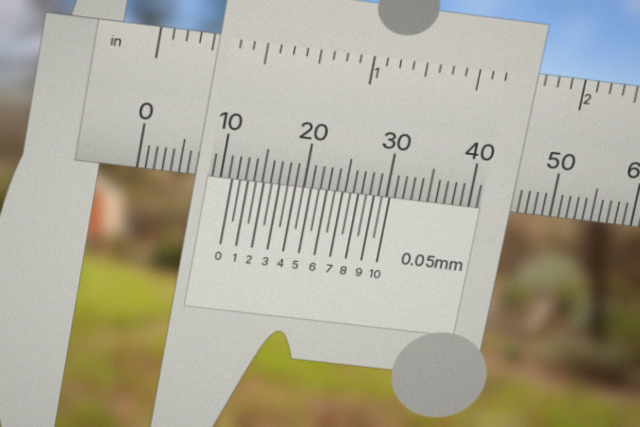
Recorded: 11.4; mm
